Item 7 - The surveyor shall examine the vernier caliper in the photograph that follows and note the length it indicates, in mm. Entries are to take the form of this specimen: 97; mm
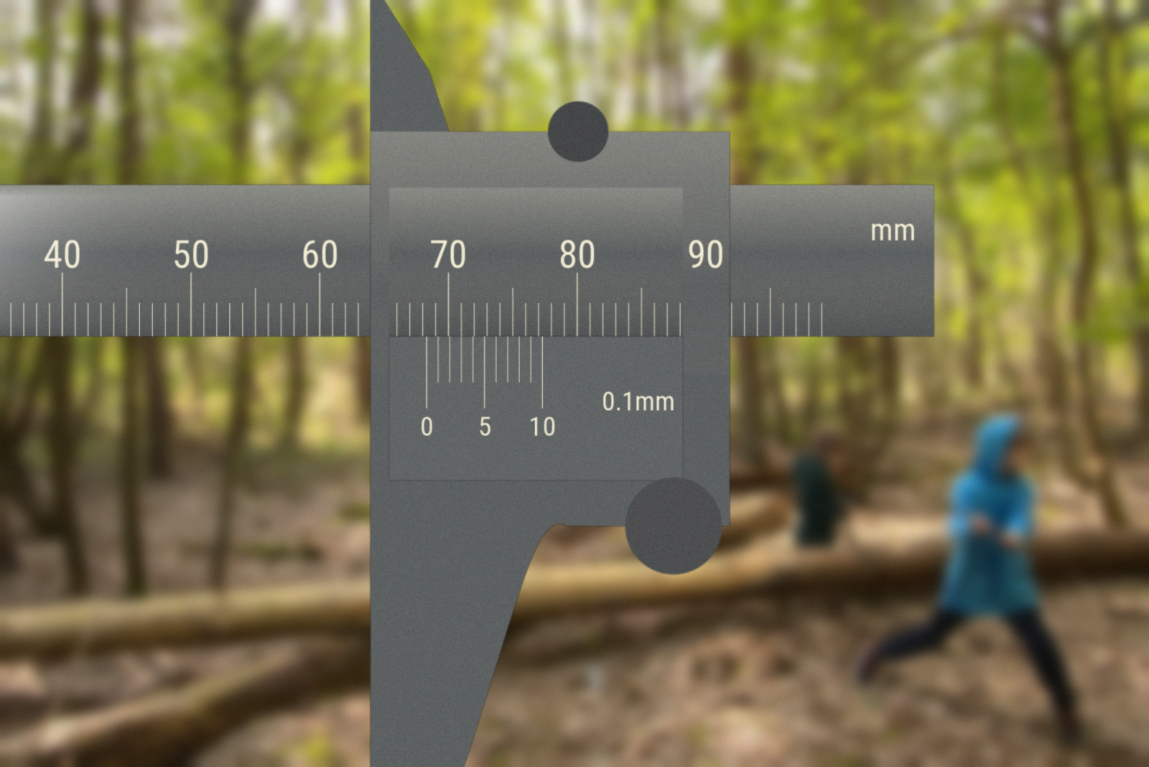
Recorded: 68.3; mm
